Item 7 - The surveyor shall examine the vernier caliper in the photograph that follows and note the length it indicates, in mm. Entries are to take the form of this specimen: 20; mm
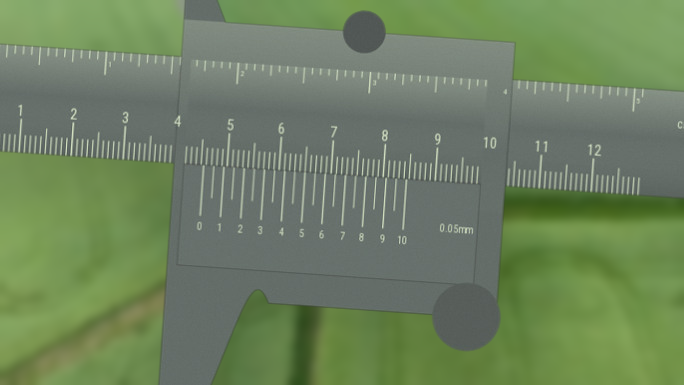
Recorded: 45.5; mm
